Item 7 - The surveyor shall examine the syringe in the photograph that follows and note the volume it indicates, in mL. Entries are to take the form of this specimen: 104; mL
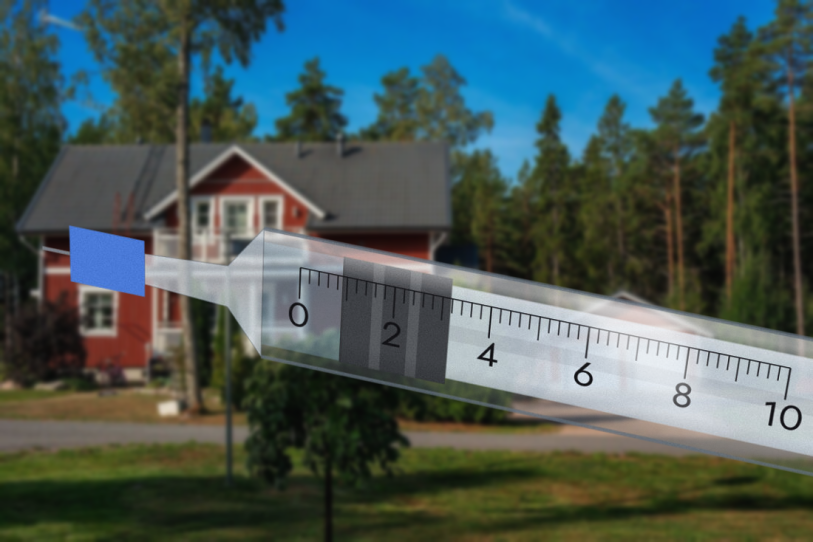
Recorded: 0.9; mL
